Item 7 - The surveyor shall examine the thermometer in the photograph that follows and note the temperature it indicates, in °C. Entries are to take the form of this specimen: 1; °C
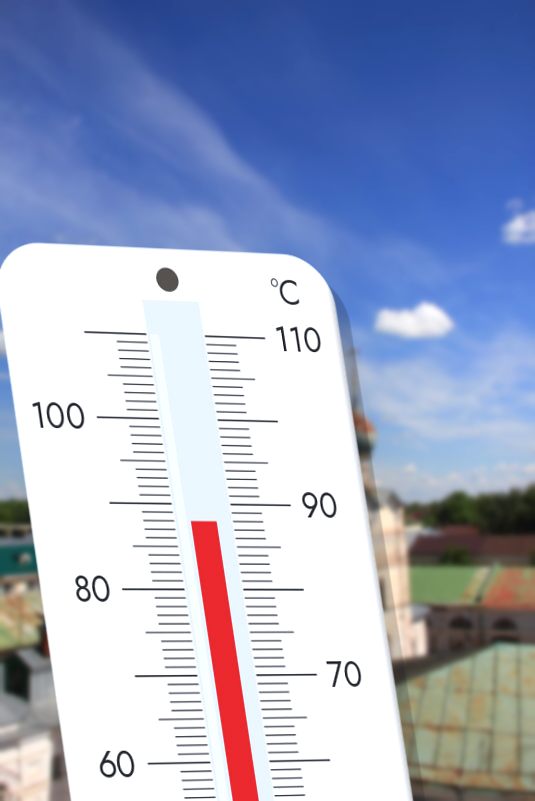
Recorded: 88; °C
